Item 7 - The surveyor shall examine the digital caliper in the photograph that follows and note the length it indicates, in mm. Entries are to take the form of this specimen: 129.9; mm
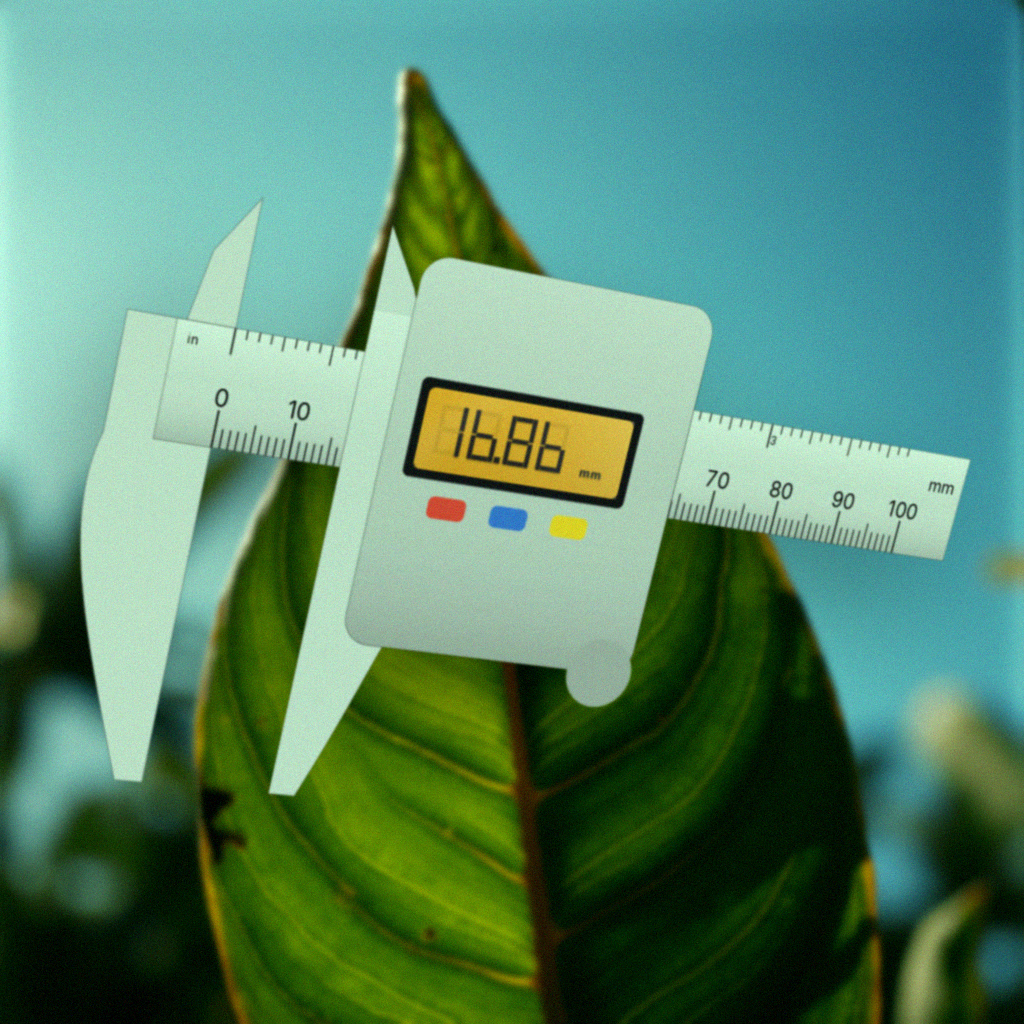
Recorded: 16.86; mm
